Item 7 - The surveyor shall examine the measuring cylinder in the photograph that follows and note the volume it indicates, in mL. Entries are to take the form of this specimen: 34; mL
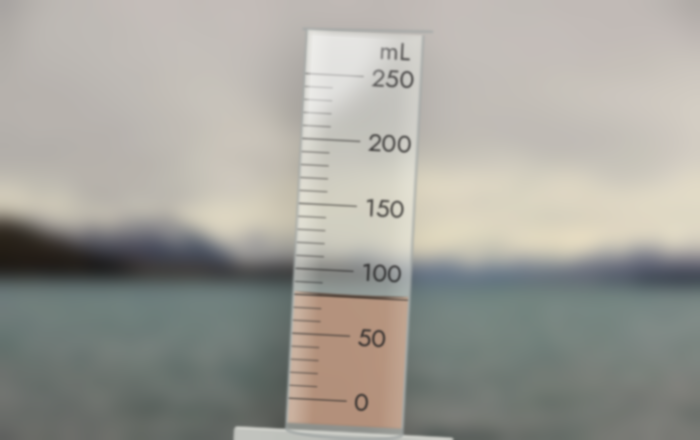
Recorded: 80; mL
